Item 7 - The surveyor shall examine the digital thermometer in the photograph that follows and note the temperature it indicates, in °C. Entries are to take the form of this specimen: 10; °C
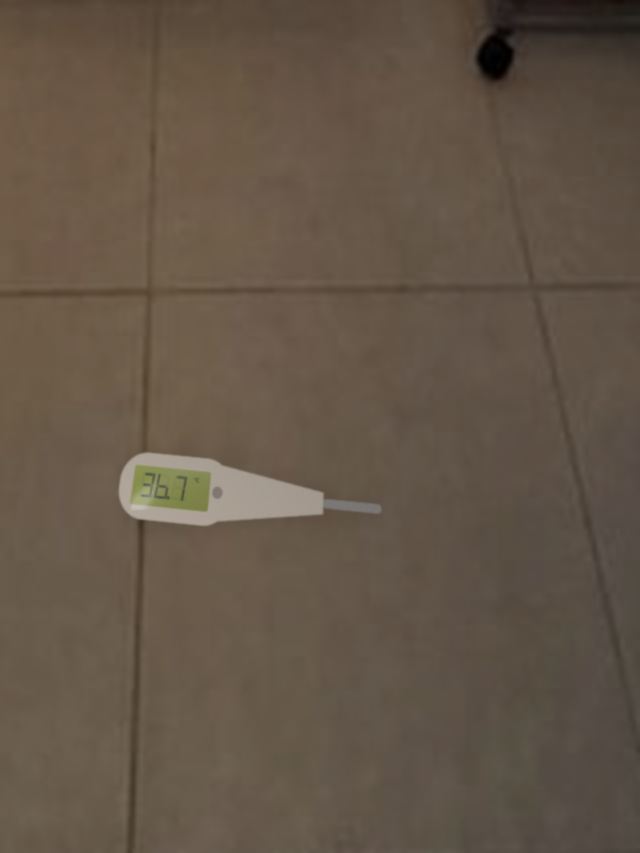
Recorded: 36.7; °C
